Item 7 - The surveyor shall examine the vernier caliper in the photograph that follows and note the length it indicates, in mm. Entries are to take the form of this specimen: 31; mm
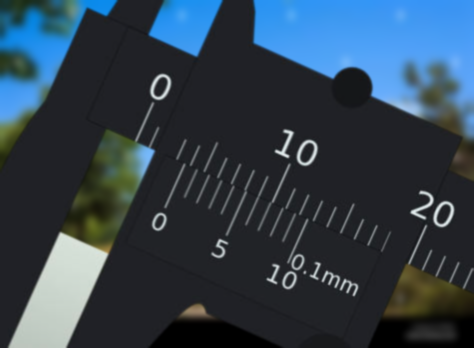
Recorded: 3.6; mm
